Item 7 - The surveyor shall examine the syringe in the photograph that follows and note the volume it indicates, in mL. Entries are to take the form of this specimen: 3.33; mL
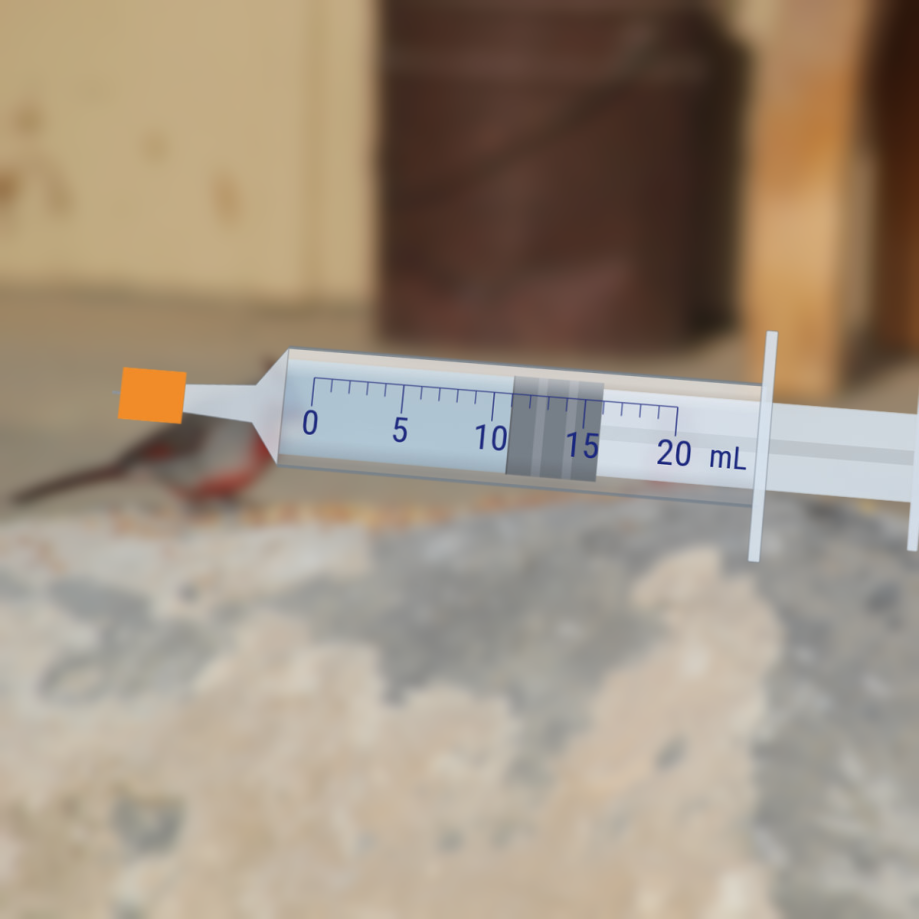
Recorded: 11; mL
